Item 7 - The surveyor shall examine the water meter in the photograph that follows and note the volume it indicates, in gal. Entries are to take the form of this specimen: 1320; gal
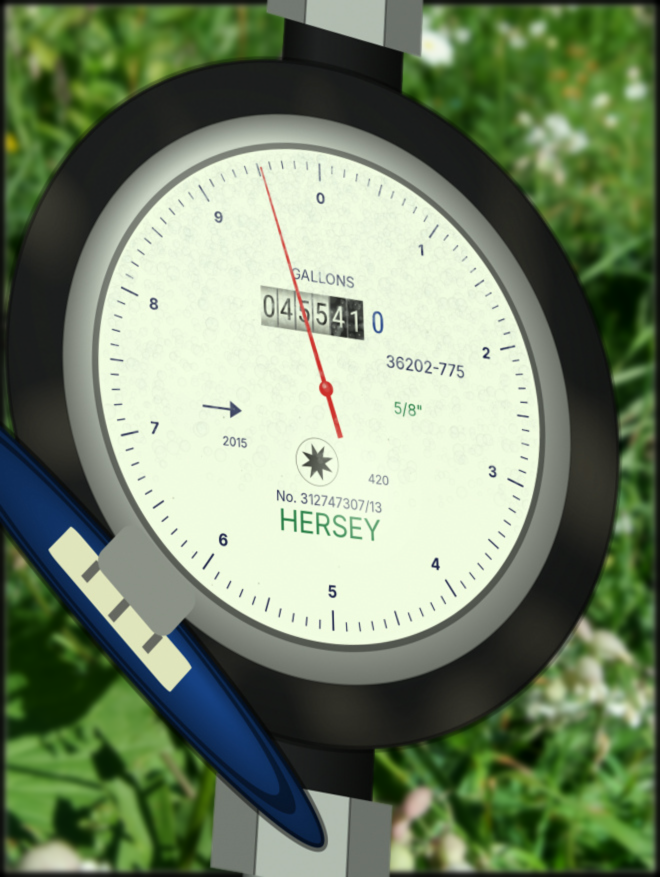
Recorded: 455409.5; gal
